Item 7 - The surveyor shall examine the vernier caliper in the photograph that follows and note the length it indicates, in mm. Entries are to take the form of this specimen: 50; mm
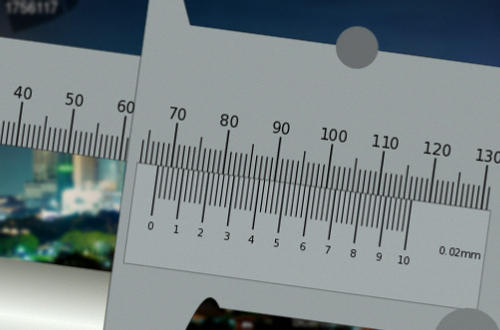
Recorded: 67.5; mm
